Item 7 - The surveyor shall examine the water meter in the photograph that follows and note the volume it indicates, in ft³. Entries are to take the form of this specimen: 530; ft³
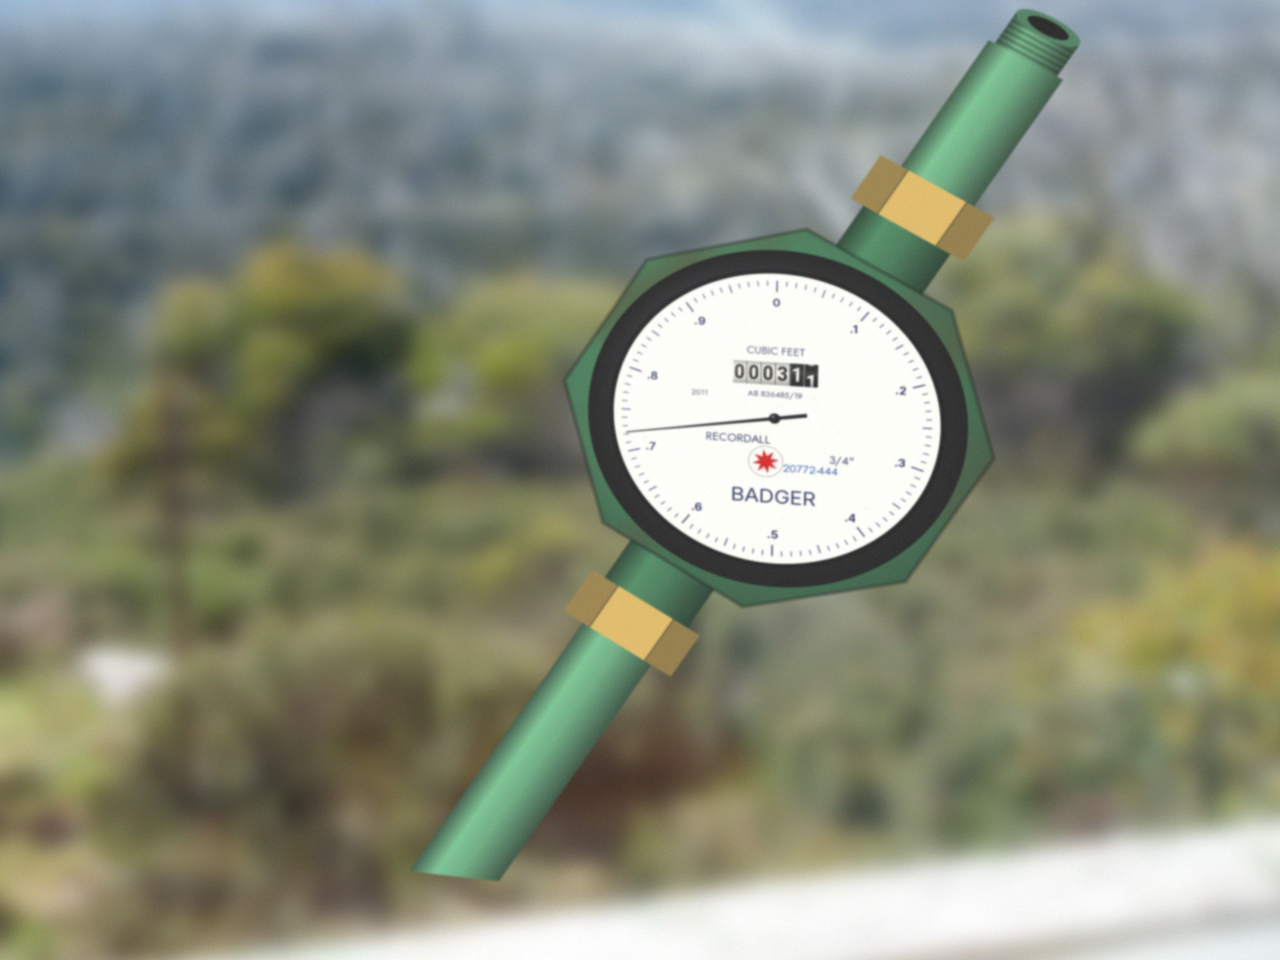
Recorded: 310.72; ft³
